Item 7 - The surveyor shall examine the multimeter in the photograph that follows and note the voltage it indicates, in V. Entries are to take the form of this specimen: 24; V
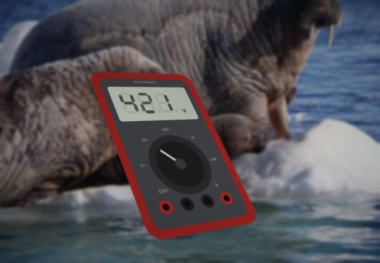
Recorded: 421; V
